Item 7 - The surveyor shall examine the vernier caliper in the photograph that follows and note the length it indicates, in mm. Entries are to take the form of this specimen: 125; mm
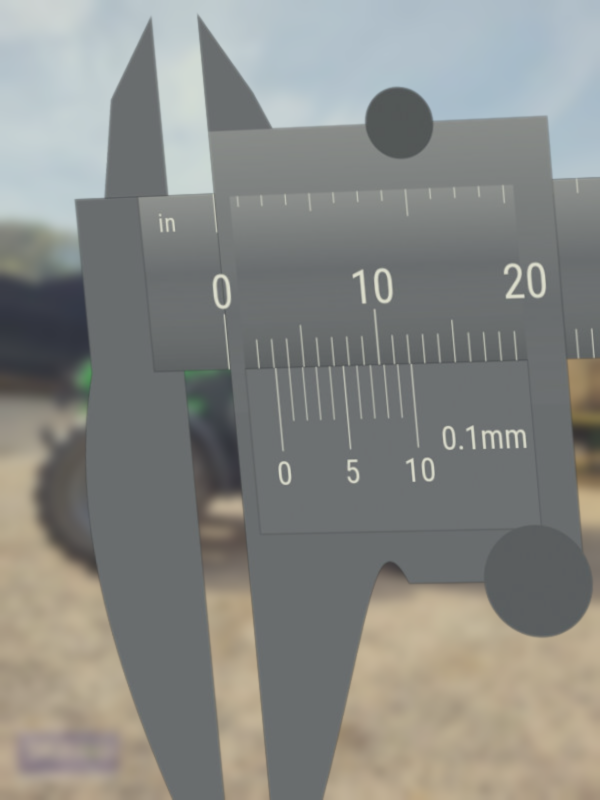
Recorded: 3.1; mm
